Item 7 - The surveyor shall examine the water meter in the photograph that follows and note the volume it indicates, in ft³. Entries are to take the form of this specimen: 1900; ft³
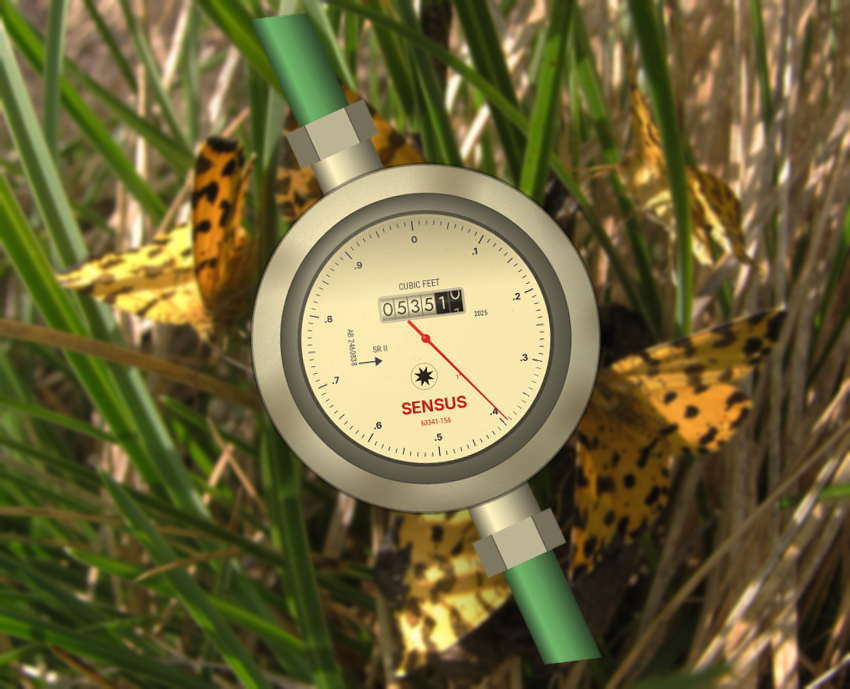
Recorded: 53510.39; ft³
